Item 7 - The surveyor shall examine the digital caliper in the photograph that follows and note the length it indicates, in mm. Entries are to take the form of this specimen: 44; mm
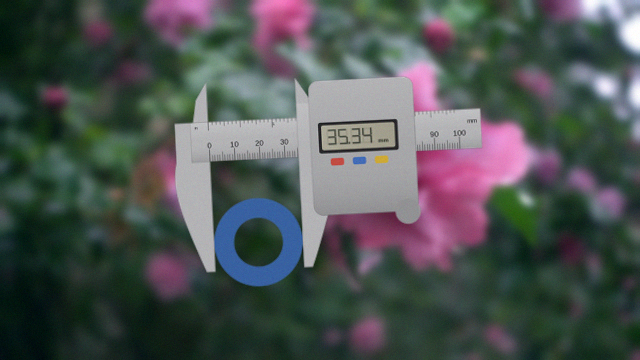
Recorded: 35.34; mm
